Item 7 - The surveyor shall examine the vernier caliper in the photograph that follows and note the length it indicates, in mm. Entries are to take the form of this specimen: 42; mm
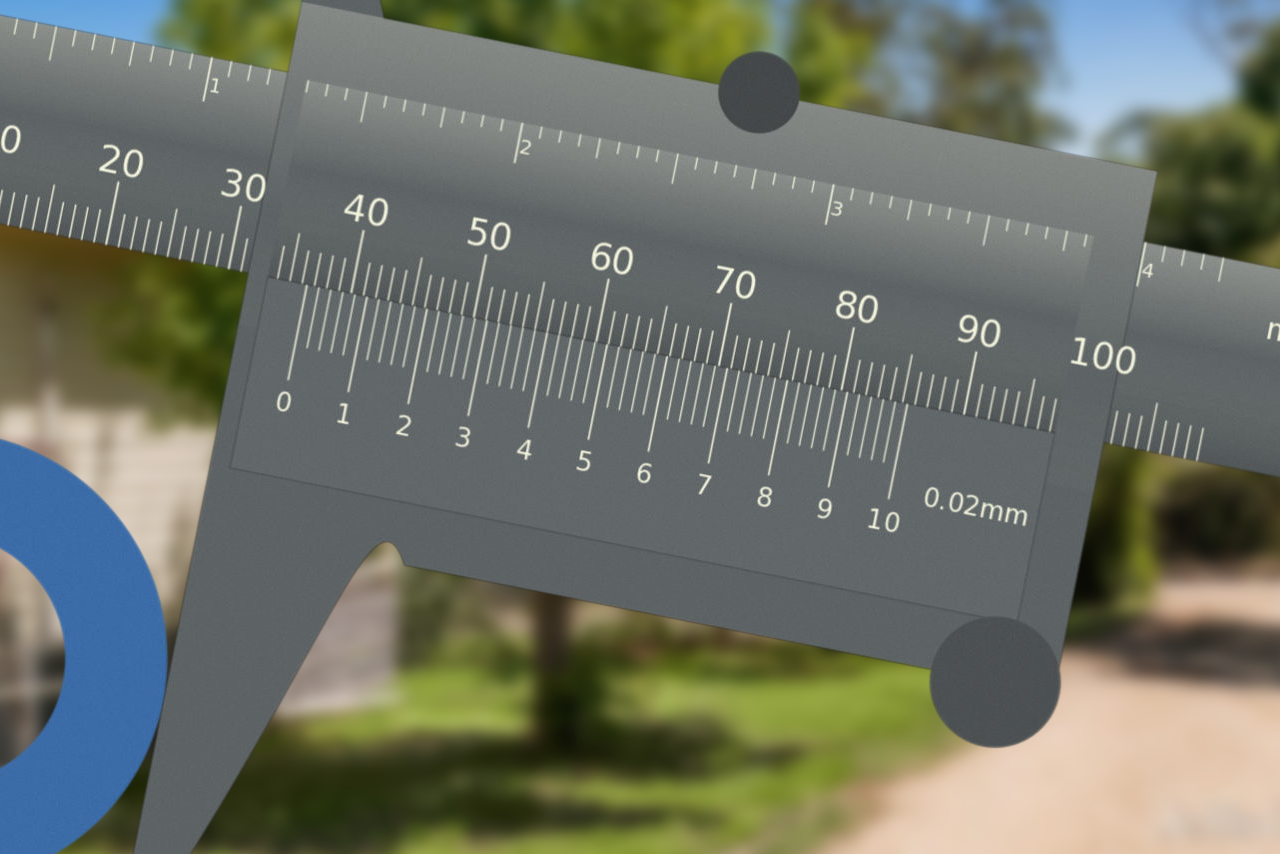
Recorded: 36.4; mm
